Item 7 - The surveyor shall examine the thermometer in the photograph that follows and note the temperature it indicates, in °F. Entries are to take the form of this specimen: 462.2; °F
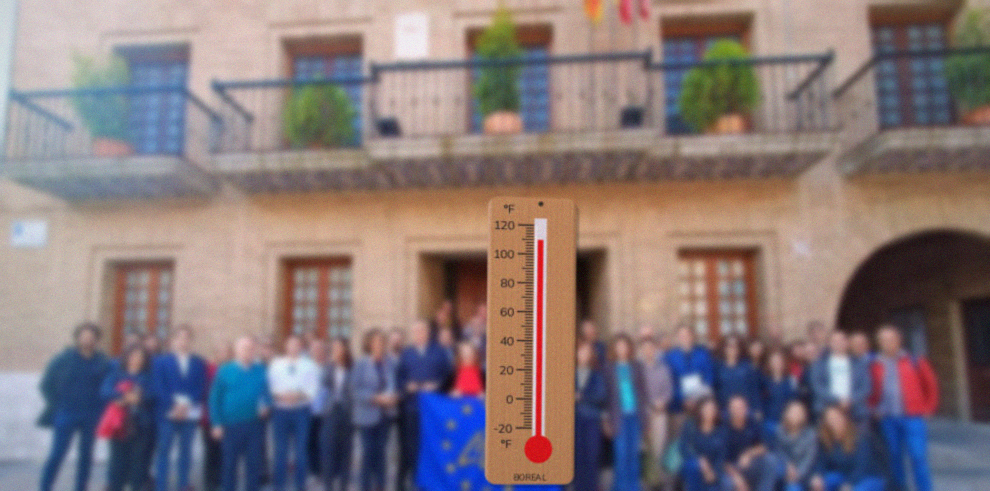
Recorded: 110; °F
